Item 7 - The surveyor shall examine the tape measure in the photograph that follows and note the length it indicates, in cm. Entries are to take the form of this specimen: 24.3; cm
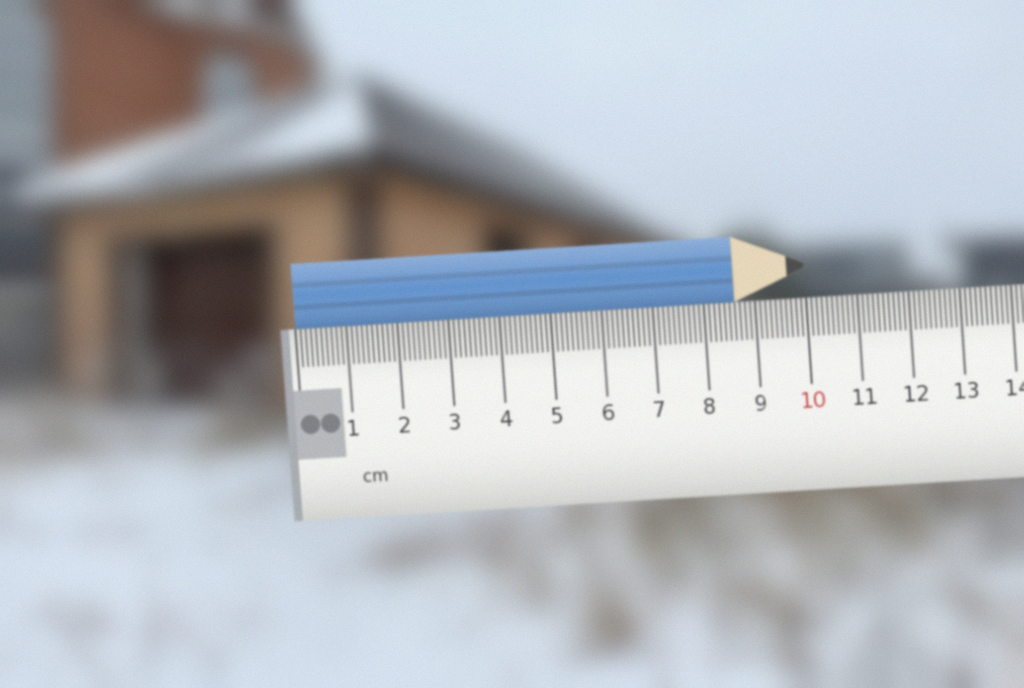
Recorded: 10; cm
